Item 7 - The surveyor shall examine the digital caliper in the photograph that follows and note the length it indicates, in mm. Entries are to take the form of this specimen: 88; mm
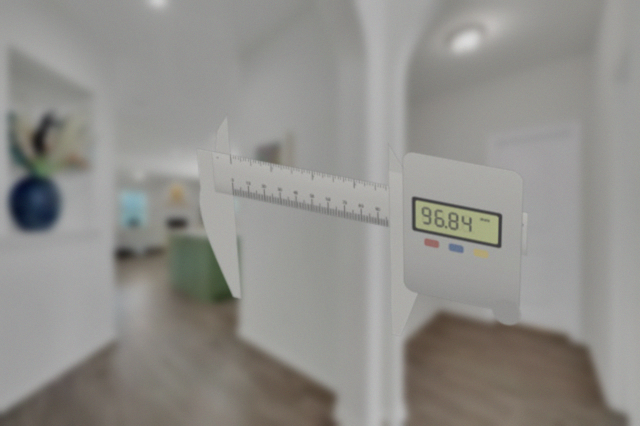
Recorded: 96.84; mm
